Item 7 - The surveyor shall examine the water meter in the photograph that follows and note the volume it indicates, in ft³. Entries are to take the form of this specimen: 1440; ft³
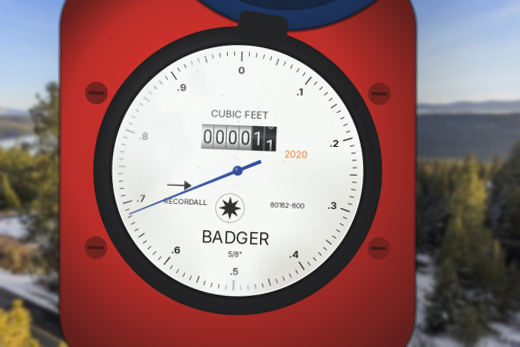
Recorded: 10.68; ft³
